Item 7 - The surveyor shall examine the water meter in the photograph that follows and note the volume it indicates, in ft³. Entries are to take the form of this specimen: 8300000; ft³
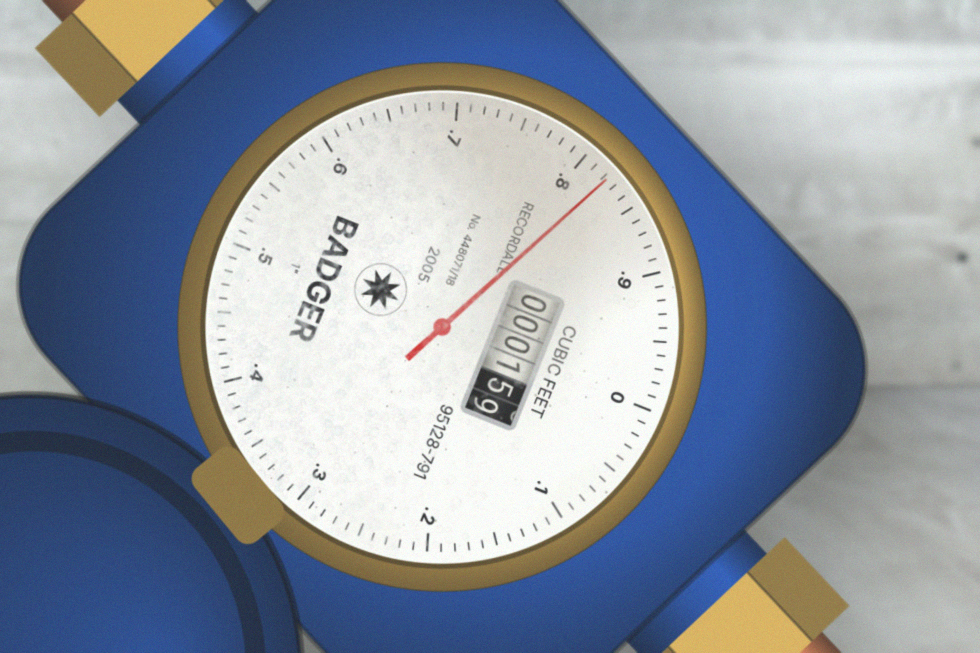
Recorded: 158.82; ft³
